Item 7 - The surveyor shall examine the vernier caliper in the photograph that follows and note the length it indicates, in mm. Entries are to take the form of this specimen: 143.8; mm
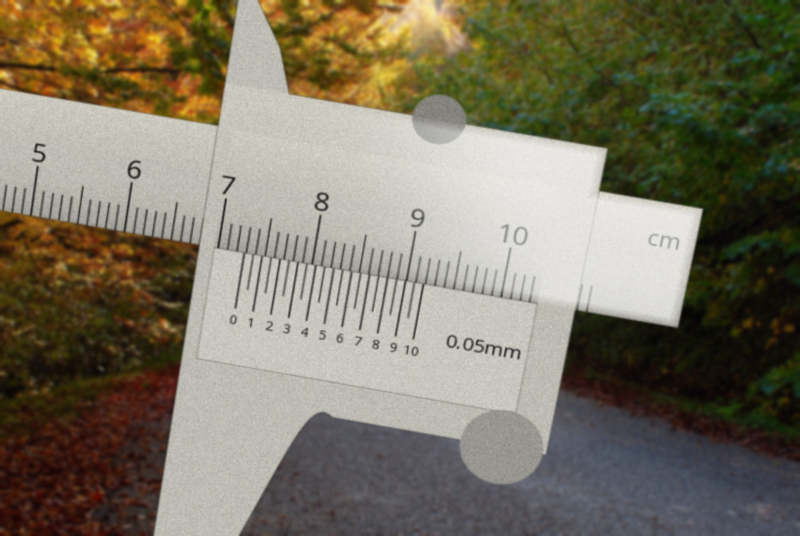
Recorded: 72.8; mm
